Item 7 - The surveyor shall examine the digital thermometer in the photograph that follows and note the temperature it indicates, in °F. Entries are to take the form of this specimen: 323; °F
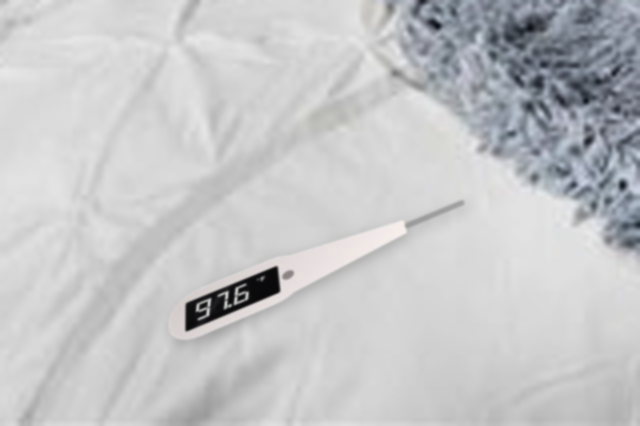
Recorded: 97.6; °F
